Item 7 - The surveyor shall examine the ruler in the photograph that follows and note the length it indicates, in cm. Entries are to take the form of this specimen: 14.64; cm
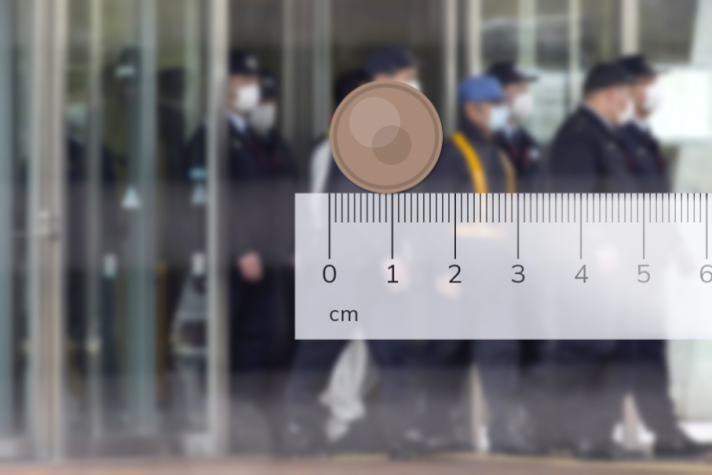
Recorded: 1.8; cm
